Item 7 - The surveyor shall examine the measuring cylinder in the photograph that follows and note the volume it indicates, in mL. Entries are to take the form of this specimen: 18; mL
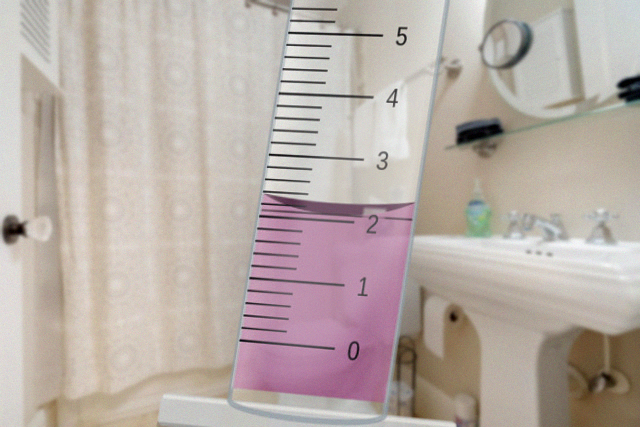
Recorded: 2.1; mL
